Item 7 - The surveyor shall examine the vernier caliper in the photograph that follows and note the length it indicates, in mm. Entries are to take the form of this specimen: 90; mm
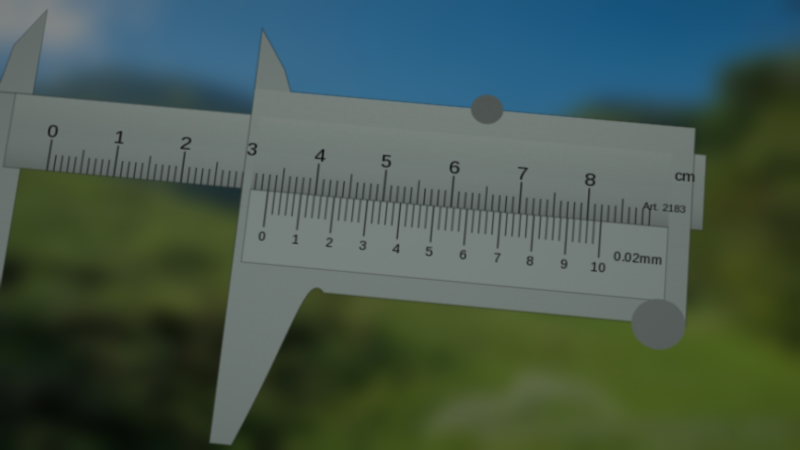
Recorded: 33.0; mm
